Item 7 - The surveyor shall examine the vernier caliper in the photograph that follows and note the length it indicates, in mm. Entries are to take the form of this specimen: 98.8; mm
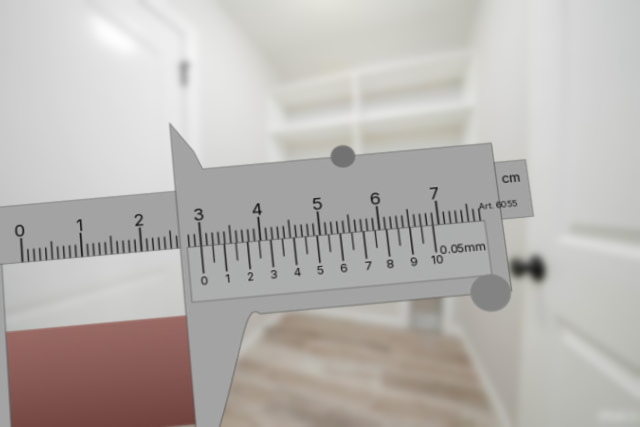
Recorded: 30.0; mm
